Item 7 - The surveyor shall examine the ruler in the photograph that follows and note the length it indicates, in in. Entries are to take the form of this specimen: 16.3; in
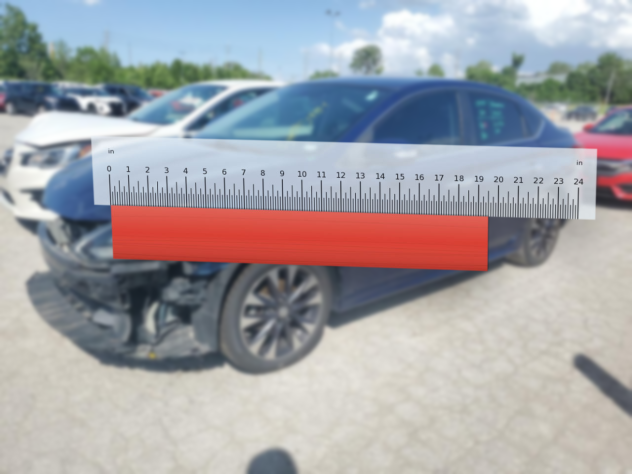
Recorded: 19.5; in
